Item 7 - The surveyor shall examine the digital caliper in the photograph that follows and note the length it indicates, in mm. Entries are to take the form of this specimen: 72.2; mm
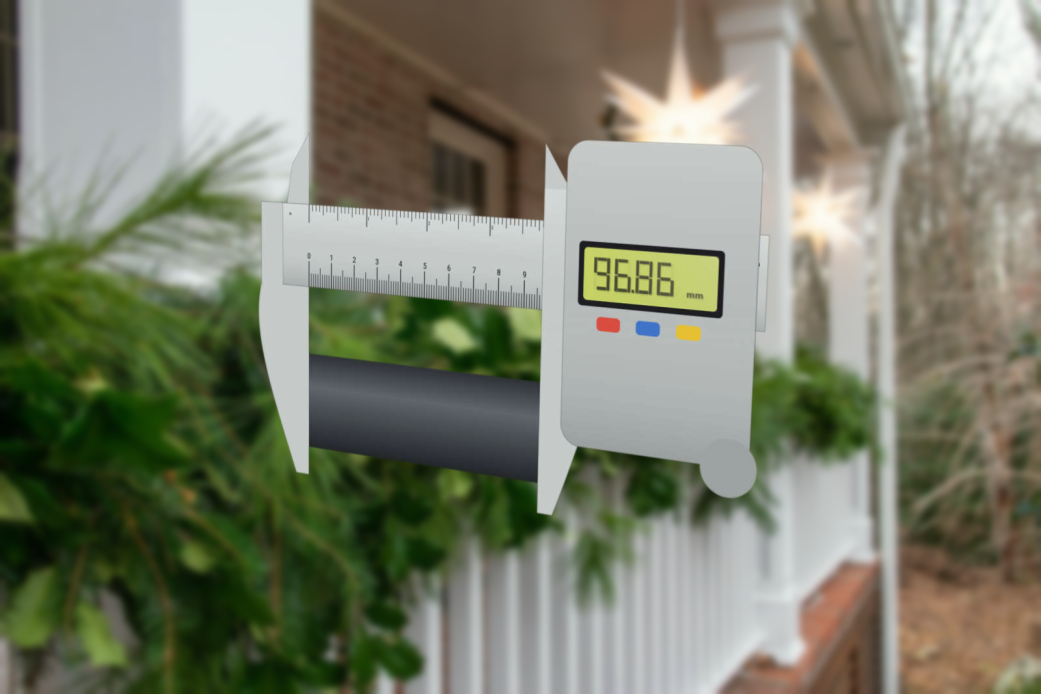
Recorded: 96.86; mm
